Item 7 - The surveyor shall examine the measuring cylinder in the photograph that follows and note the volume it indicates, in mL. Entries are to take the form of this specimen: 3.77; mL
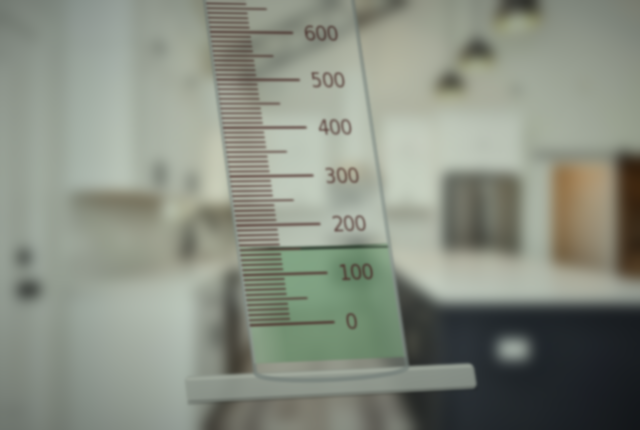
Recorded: 150; mL
